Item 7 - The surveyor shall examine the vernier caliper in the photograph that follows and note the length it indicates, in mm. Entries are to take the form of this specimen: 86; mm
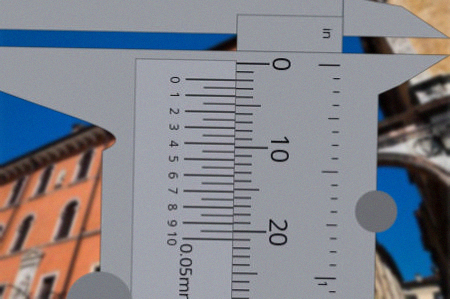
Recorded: 2.0; mm
